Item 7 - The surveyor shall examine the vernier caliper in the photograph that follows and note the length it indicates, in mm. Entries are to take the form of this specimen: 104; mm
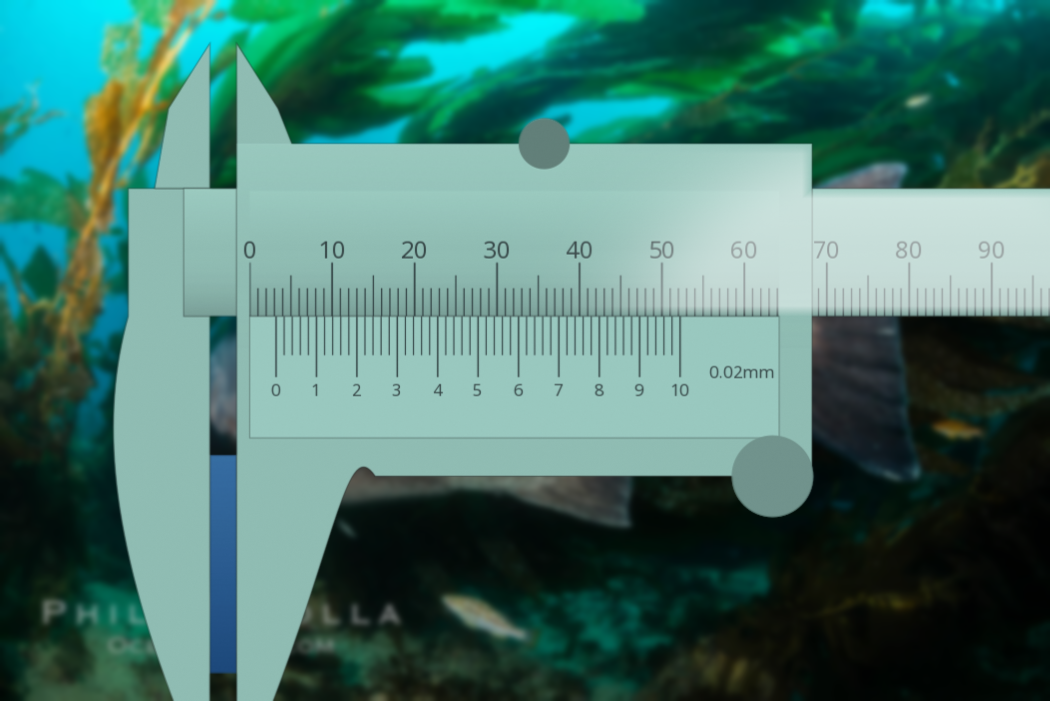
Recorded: 3.2; mm
